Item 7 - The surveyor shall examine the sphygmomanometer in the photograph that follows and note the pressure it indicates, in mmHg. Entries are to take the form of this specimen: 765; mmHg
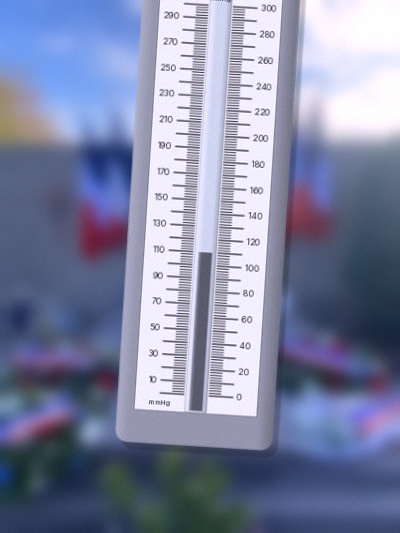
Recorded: 110; mmHg
